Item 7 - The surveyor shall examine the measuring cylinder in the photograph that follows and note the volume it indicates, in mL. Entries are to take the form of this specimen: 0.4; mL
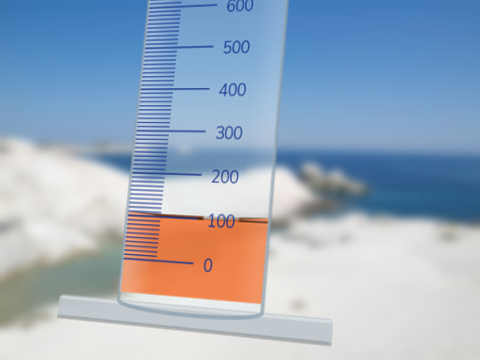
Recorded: 100; mL
